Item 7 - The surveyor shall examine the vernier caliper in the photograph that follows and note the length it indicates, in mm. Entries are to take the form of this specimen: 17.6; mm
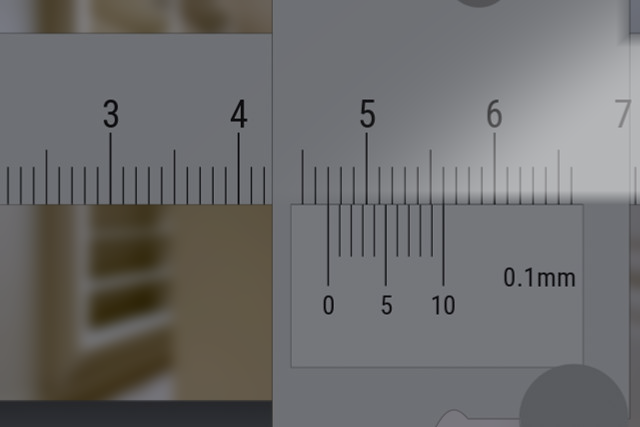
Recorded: 47.0; mm
